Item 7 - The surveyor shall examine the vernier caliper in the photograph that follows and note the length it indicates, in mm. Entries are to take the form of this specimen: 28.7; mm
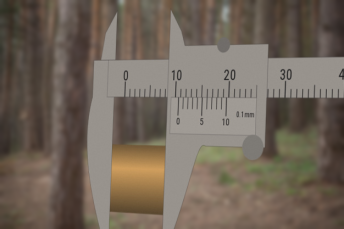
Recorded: 10.6; mm
